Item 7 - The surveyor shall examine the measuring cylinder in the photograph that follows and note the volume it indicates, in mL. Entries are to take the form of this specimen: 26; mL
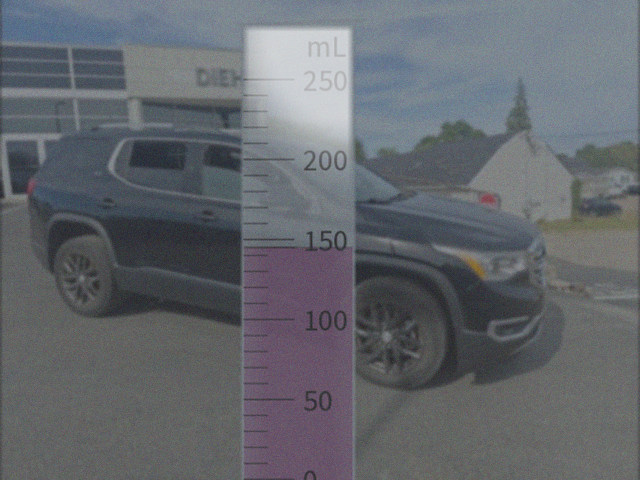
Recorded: 145; mL
